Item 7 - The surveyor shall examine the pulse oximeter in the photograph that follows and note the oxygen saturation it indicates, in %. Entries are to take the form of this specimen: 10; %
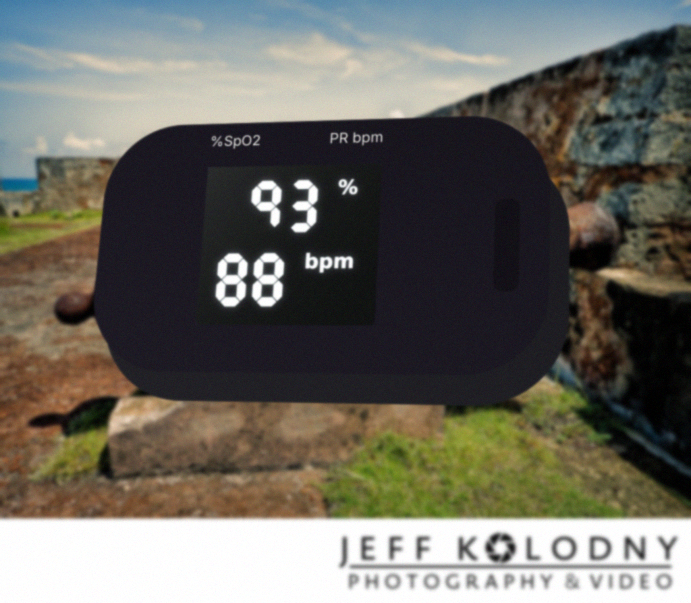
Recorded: 93; %
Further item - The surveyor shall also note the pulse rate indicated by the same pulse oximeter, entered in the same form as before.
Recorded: 88; bpm
